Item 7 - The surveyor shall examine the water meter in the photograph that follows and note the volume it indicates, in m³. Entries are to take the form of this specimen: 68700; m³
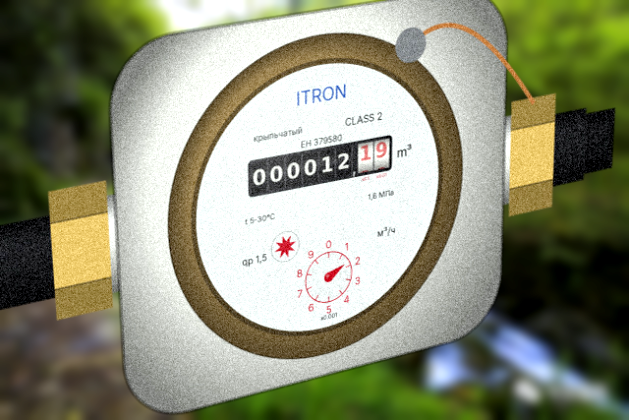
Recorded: 12.191; m³
